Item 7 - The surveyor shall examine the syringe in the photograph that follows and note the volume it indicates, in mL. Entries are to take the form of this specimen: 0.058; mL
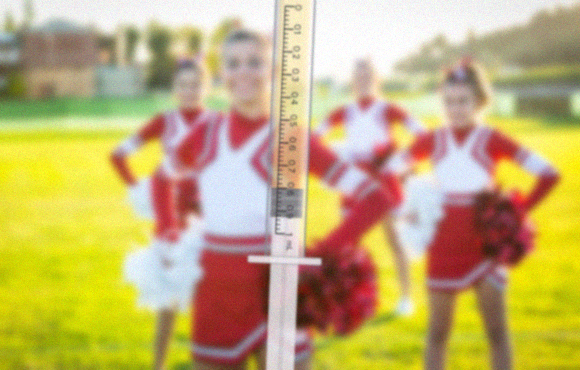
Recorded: 0.8; mL
